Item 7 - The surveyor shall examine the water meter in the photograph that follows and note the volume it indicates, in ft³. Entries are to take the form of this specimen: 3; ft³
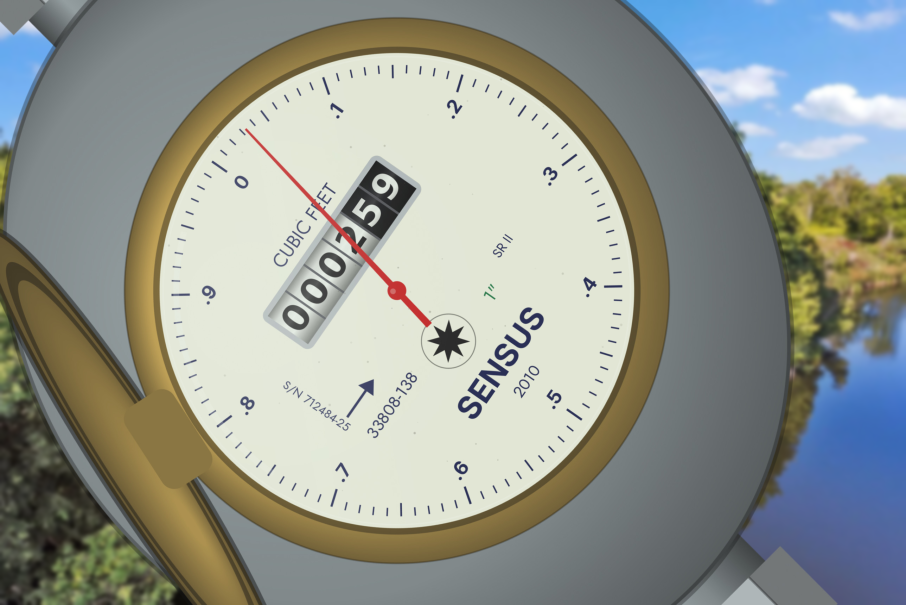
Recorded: 259.03; ft³
